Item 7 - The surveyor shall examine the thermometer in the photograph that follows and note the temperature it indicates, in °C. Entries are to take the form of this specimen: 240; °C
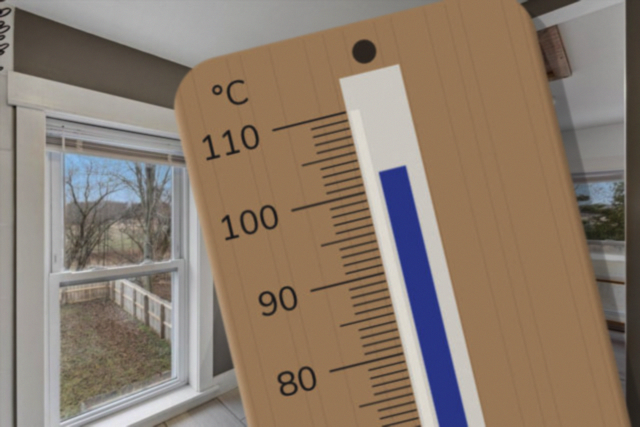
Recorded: 102; °C
